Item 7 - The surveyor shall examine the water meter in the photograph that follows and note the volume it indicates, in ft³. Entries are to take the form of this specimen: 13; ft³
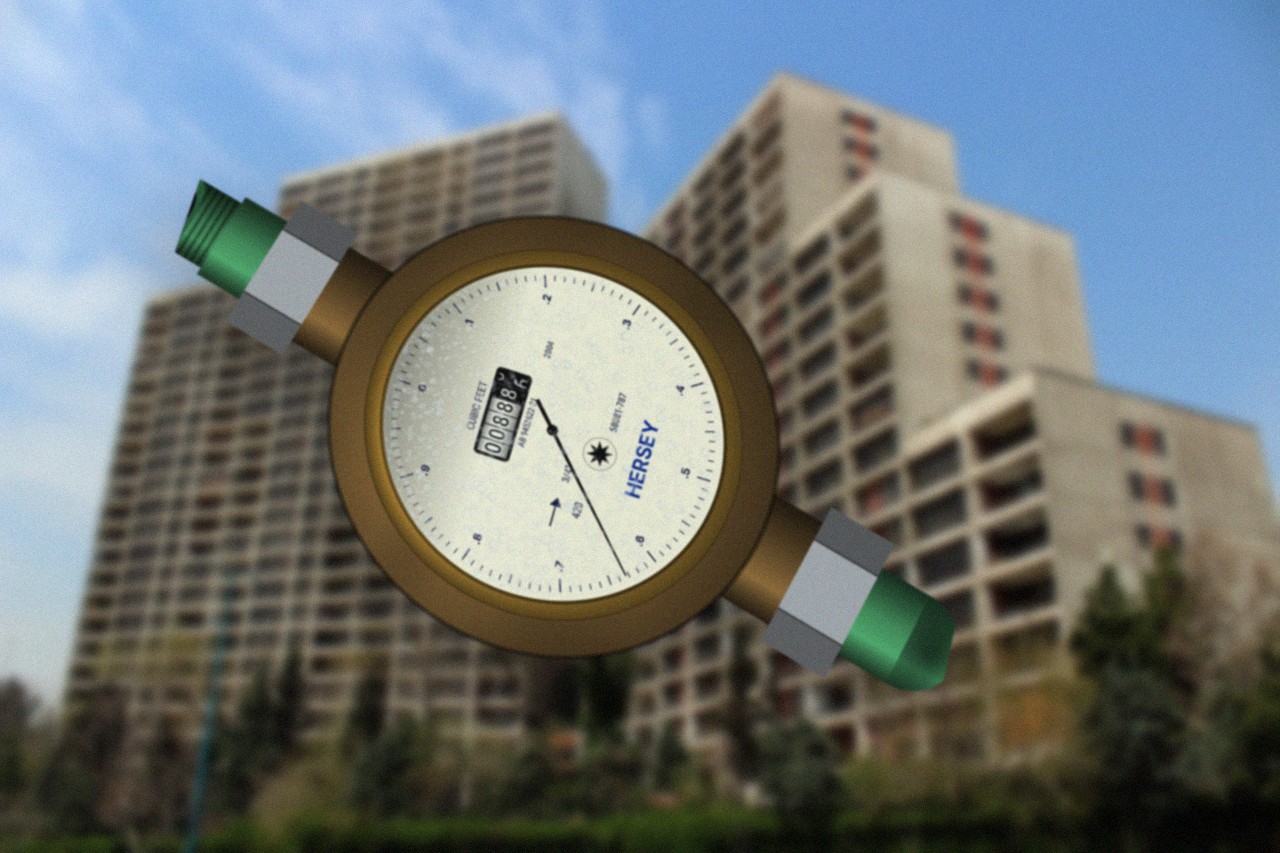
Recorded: 8885.63; ft³
